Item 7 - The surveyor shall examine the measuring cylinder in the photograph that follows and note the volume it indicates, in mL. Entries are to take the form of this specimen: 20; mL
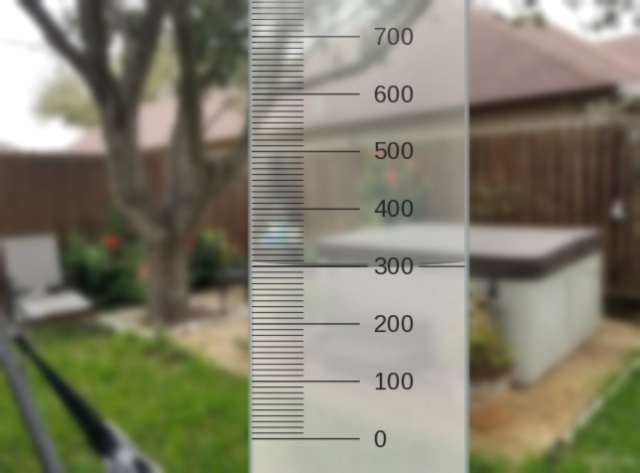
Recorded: 300; mL
